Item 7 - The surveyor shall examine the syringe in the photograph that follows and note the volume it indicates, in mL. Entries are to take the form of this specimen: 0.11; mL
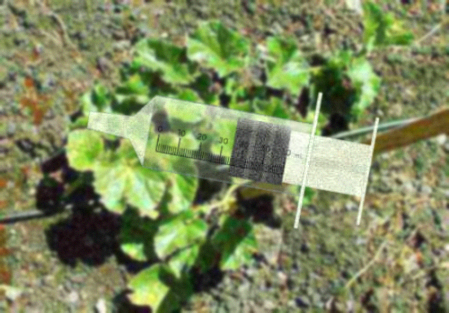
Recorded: 35; mL
